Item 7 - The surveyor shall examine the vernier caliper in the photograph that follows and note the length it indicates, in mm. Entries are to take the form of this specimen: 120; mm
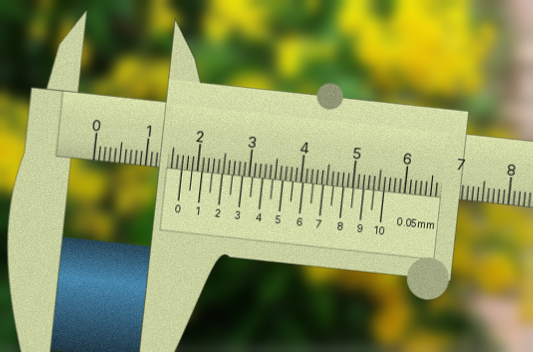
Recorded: 17.0; mm
